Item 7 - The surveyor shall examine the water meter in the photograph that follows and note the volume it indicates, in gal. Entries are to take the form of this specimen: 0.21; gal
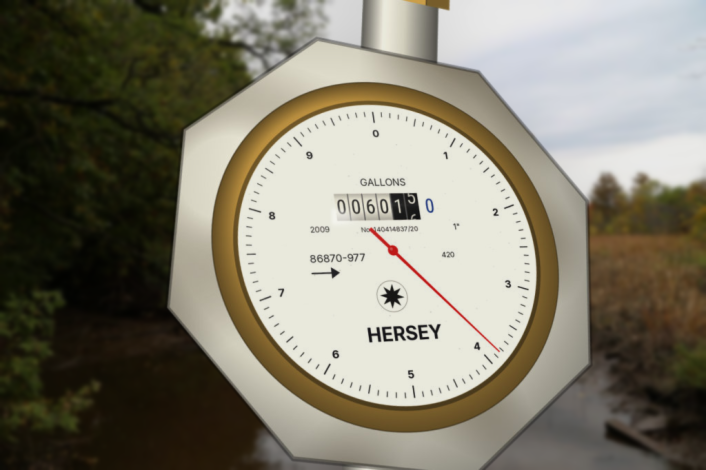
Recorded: 60153.8; gal
